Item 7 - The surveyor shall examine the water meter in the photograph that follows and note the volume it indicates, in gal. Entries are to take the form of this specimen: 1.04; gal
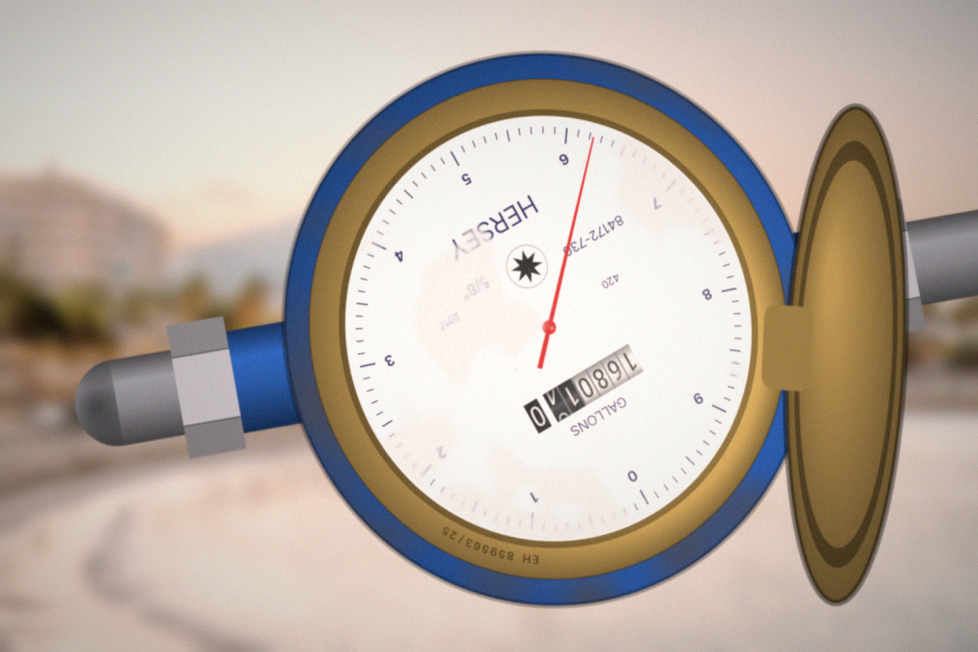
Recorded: 1680136.2; gal
